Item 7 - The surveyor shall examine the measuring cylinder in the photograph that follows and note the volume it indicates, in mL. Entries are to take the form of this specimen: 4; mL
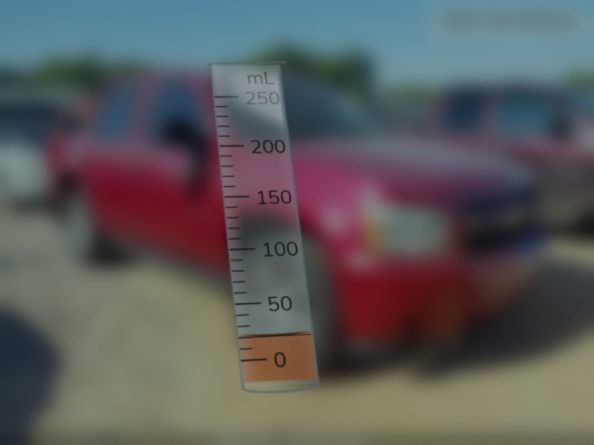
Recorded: 20; mL
